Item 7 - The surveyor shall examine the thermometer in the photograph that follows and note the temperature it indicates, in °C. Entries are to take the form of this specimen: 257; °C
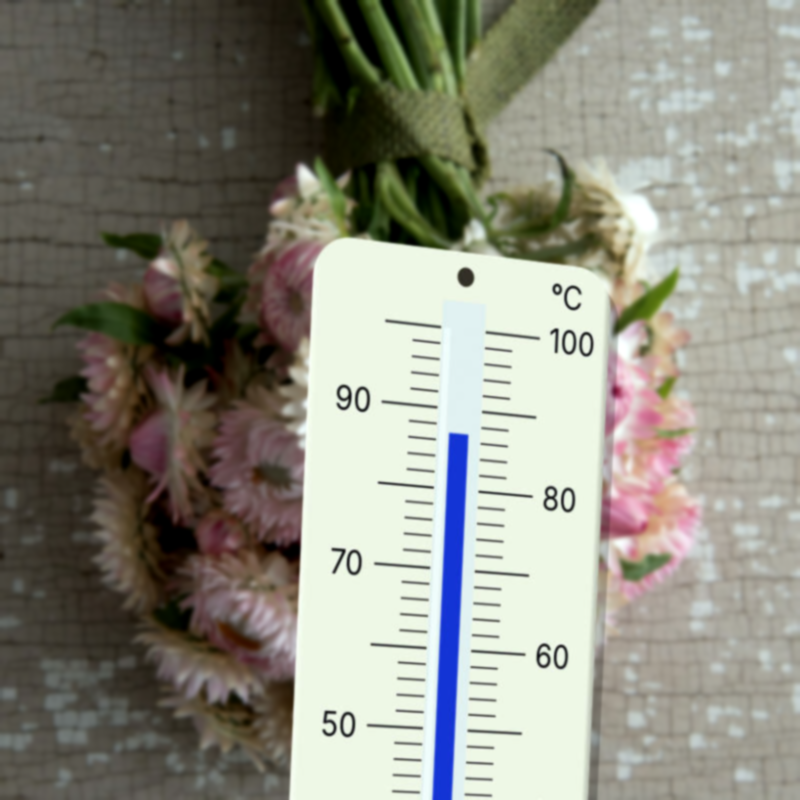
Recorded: 87; °C
